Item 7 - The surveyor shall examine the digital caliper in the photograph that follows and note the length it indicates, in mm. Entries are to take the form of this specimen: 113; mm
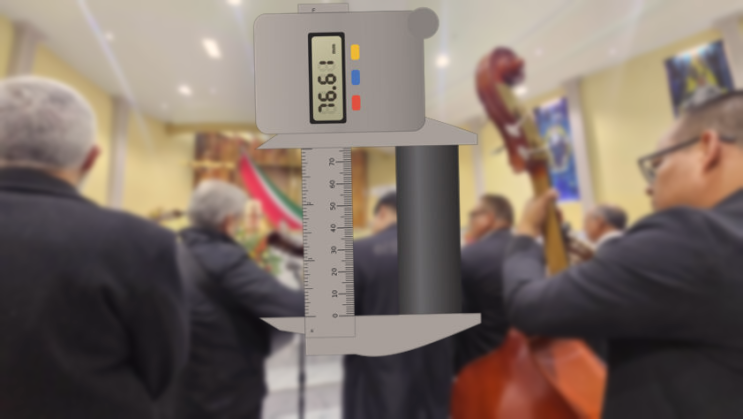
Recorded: 76.61; mm
